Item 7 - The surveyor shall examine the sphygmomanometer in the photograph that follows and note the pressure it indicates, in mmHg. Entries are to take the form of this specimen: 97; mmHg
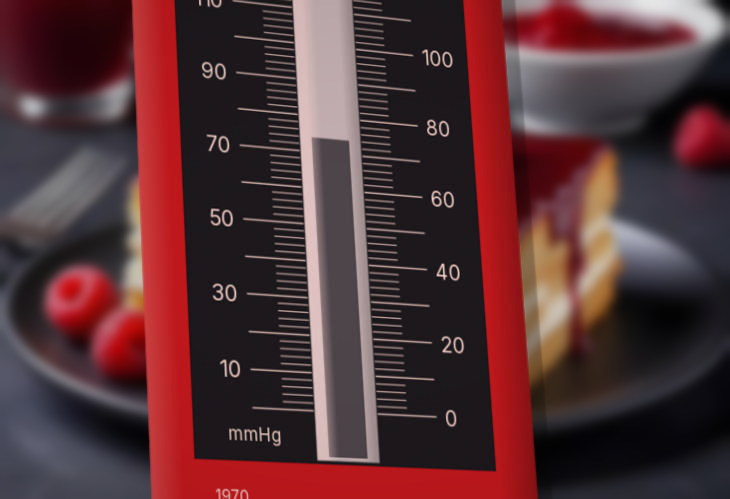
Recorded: 74; mmHg
